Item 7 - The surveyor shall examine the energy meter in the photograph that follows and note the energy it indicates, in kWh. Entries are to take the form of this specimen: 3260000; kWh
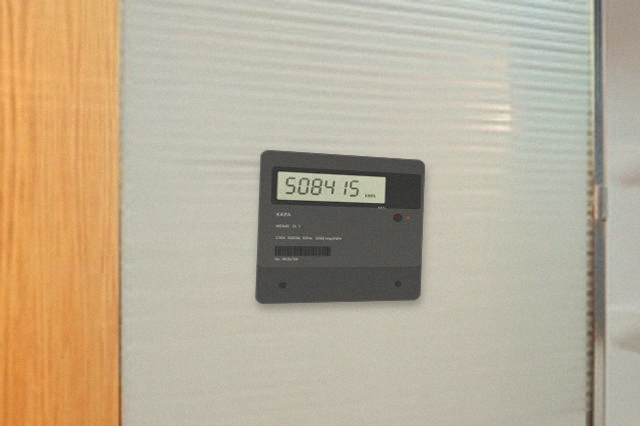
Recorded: 508415; kWh
